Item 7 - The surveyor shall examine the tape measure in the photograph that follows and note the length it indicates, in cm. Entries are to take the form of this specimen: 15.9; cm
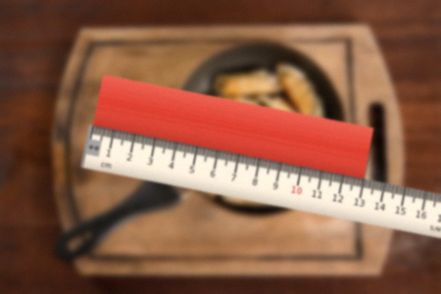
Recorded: 13; cm
